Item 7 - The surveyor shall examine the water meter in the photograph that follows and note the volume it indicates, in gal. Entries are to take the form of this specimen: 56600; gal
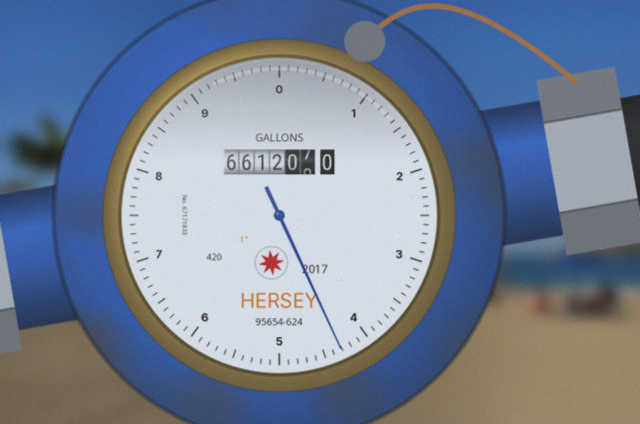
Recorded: 6612074.3; gal
